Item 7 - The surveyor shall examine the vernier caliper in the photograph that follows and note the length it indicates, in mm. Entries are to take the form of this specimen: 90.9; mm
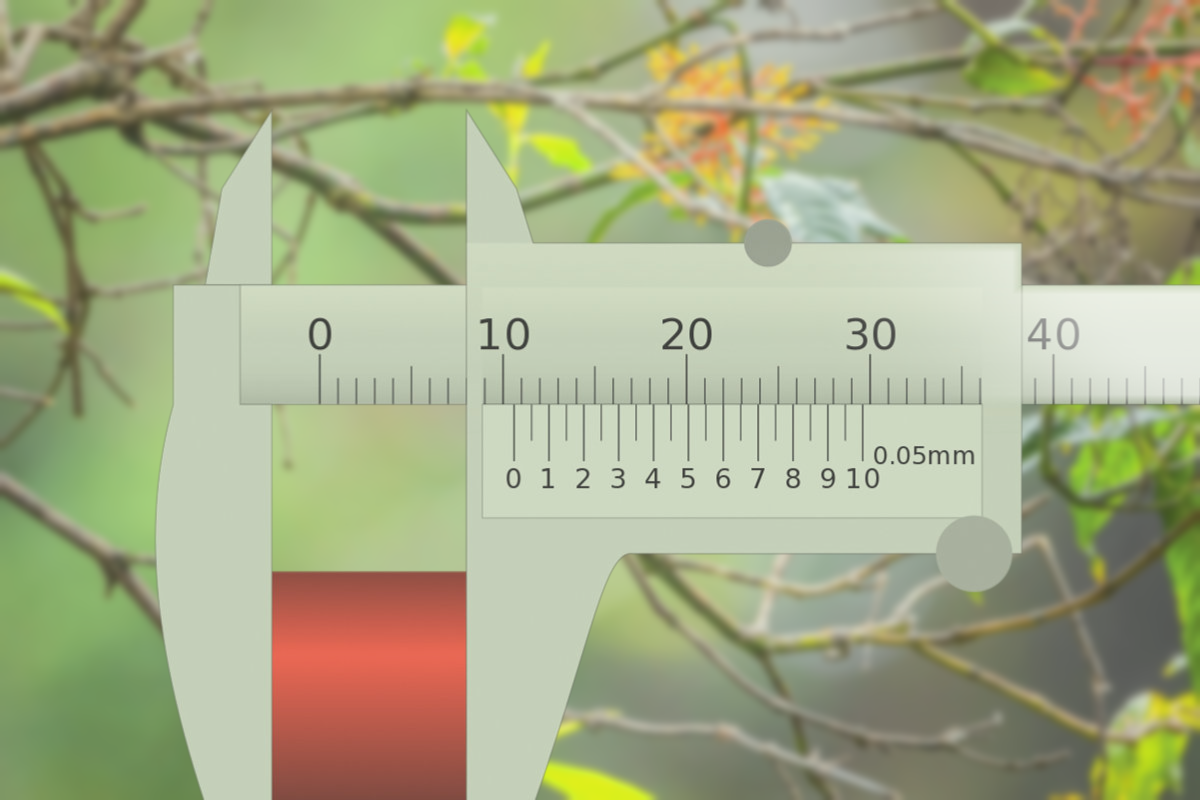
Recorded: 10.6; mm
